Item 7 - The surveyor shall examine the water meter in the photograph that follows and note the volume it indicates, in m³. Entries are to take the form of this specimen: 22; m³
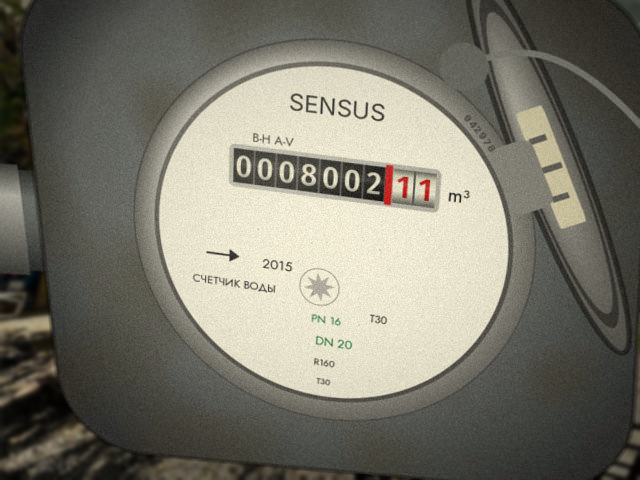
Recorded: 8002.11; m³
